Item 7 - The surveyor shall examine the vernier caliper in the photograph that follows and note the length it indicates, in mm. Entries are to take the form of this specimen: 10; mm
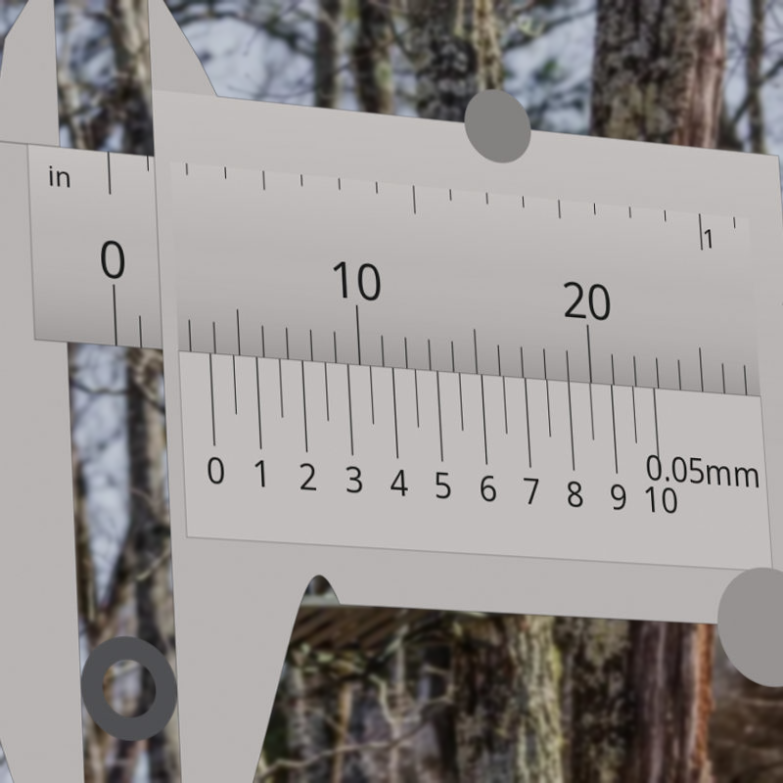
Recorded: 3.80; mm
